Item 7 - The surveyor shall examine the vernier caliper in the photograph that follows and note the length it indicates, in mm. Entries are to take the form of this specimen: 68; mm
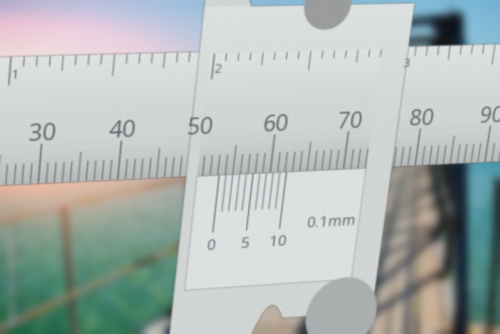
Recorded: 53.2; mm
